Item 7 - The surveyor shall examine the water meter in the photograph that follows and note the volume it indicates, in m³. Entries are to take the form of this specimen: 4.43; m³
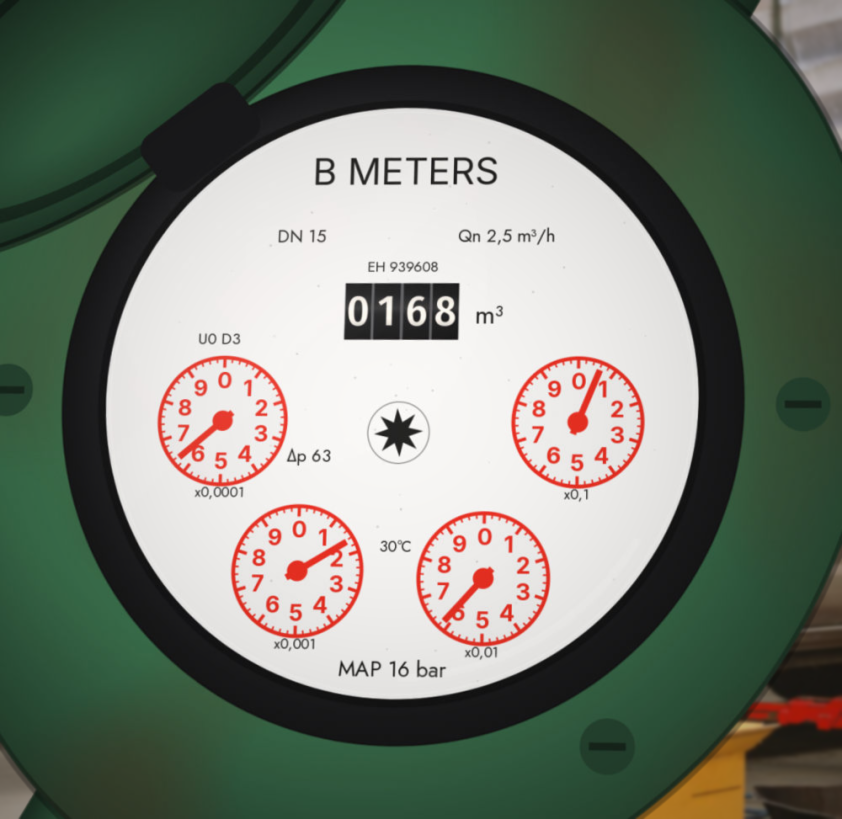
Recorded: 168.0616; m³
